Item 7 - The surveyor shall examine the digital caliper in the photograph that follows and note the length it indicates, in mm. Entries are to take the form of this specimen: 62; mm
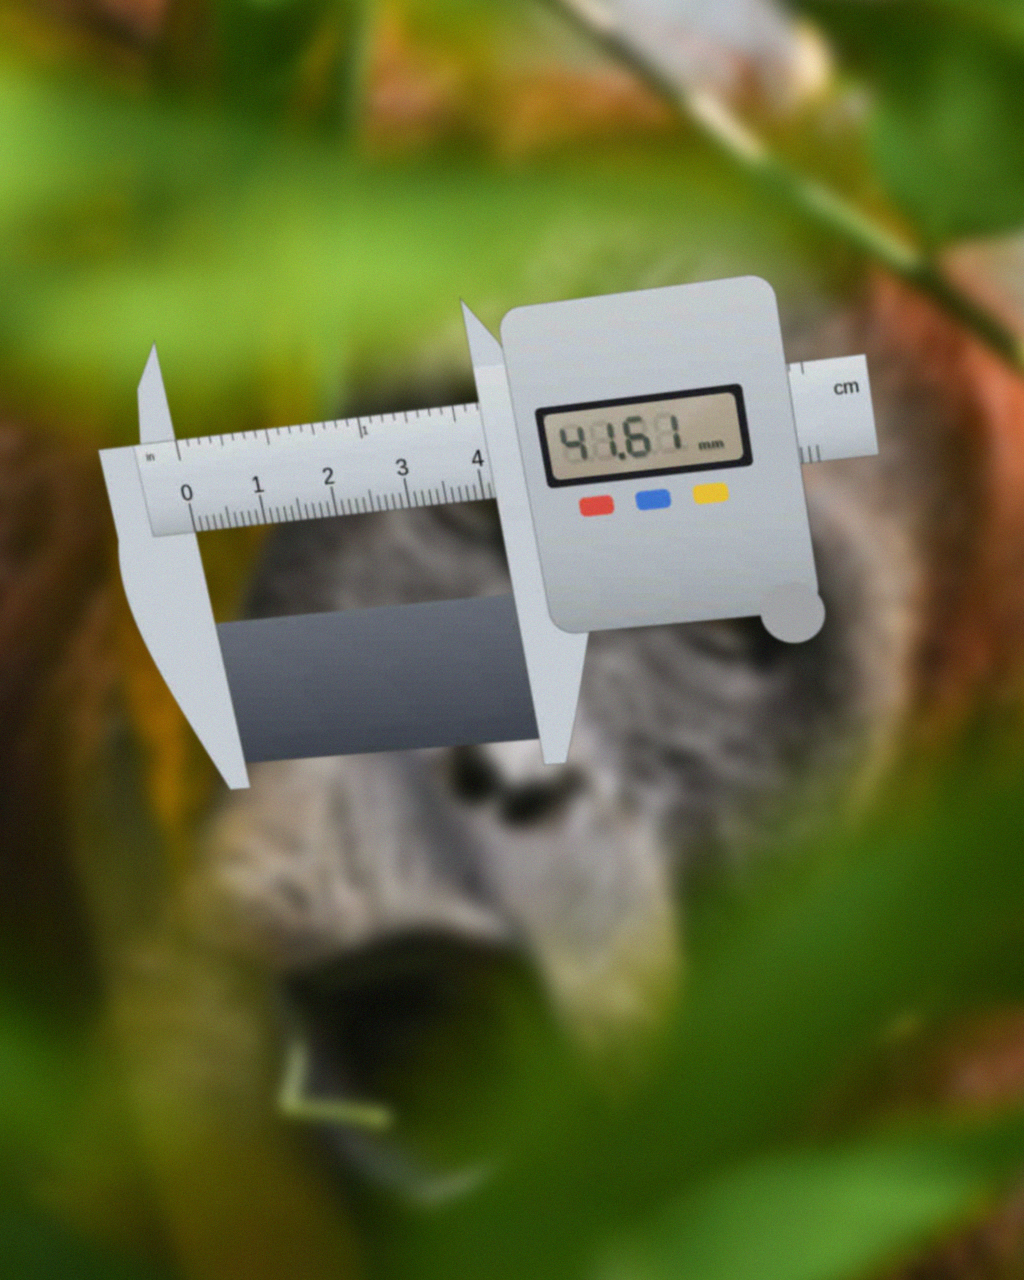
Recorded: 41.61; mm
